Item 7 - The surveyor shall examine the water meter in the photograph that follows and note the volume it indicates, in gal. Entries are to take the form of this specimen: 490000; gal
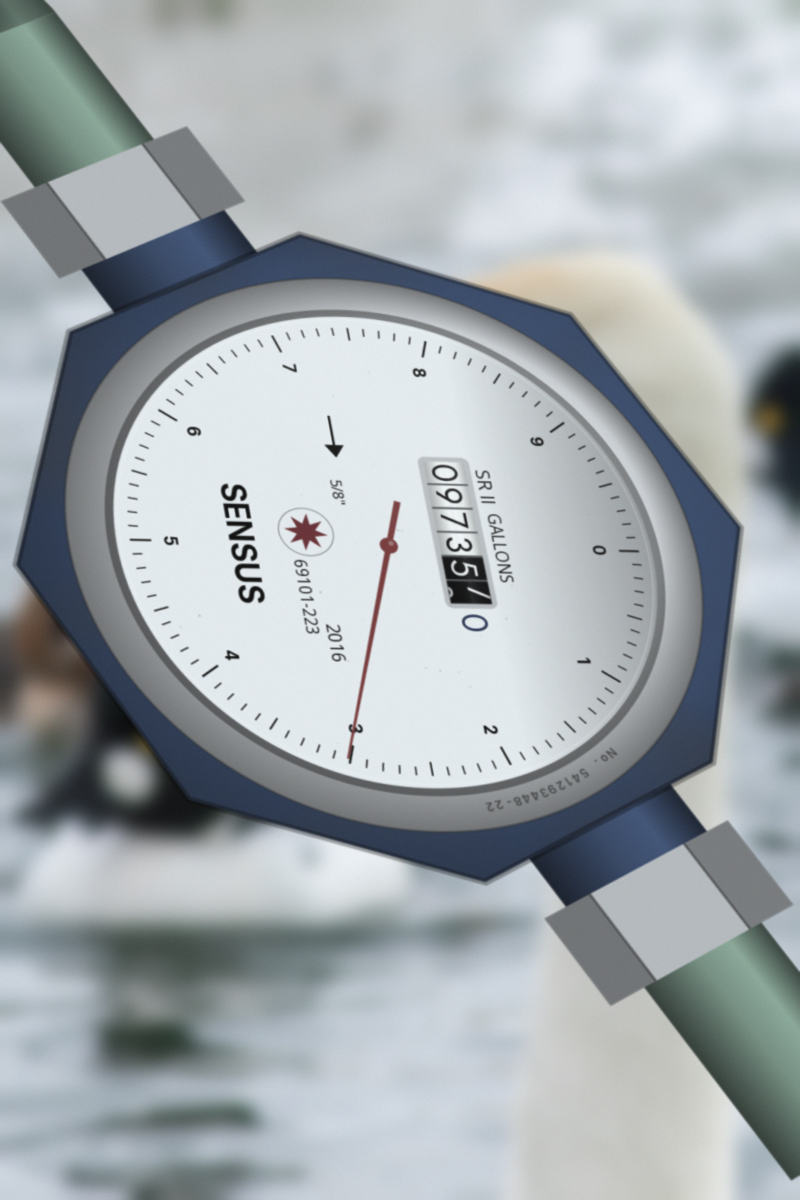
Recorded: 973573.0; gal
